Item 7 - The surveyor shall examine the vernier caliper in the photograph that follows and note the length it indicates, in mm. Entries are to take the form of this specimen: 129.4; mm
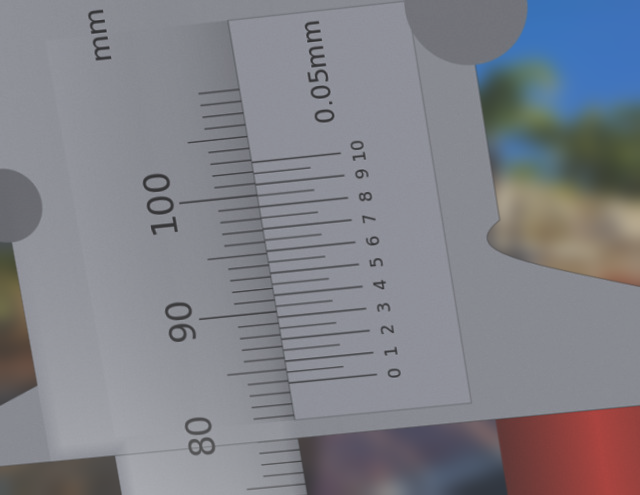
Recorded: 83.8; mm
